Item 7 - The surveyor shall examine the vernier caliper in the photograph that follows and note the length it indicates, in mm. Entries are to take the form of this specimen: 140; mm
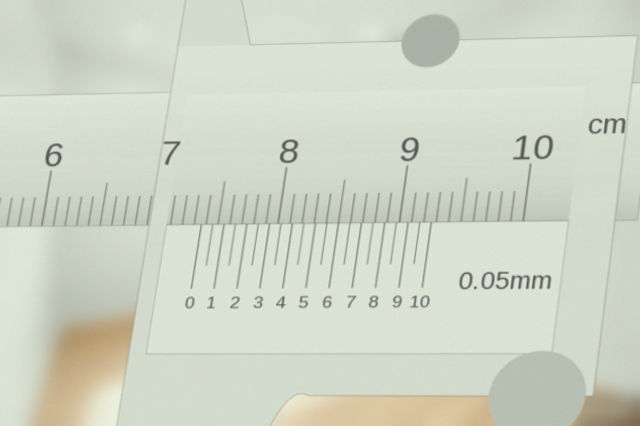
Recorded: 73.6; mm
